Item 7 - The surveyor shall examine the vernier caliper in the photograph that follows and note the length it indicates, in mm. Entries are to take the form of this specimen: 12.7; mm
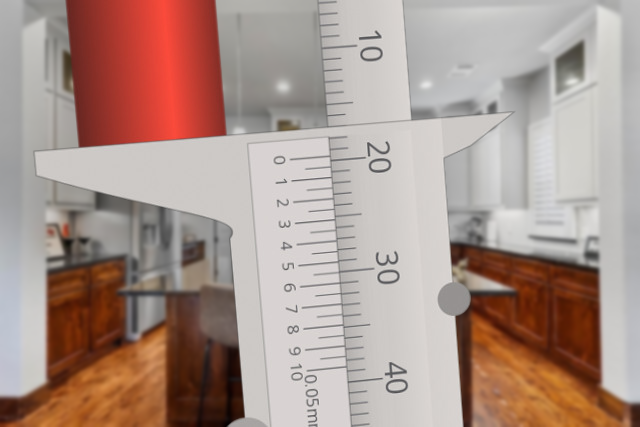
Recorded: 19.6; mm
